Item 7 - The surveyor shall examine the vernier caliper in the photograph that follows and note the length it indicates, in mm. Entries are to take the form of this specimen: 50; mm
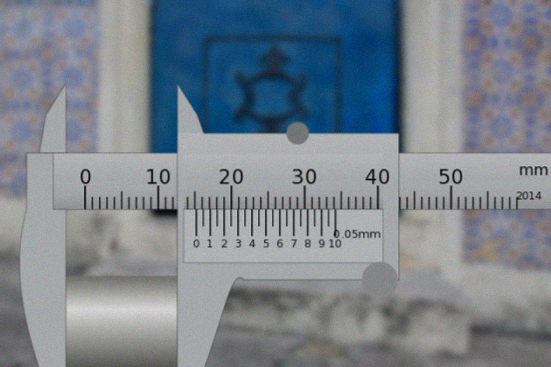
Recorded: 15.2; mm
